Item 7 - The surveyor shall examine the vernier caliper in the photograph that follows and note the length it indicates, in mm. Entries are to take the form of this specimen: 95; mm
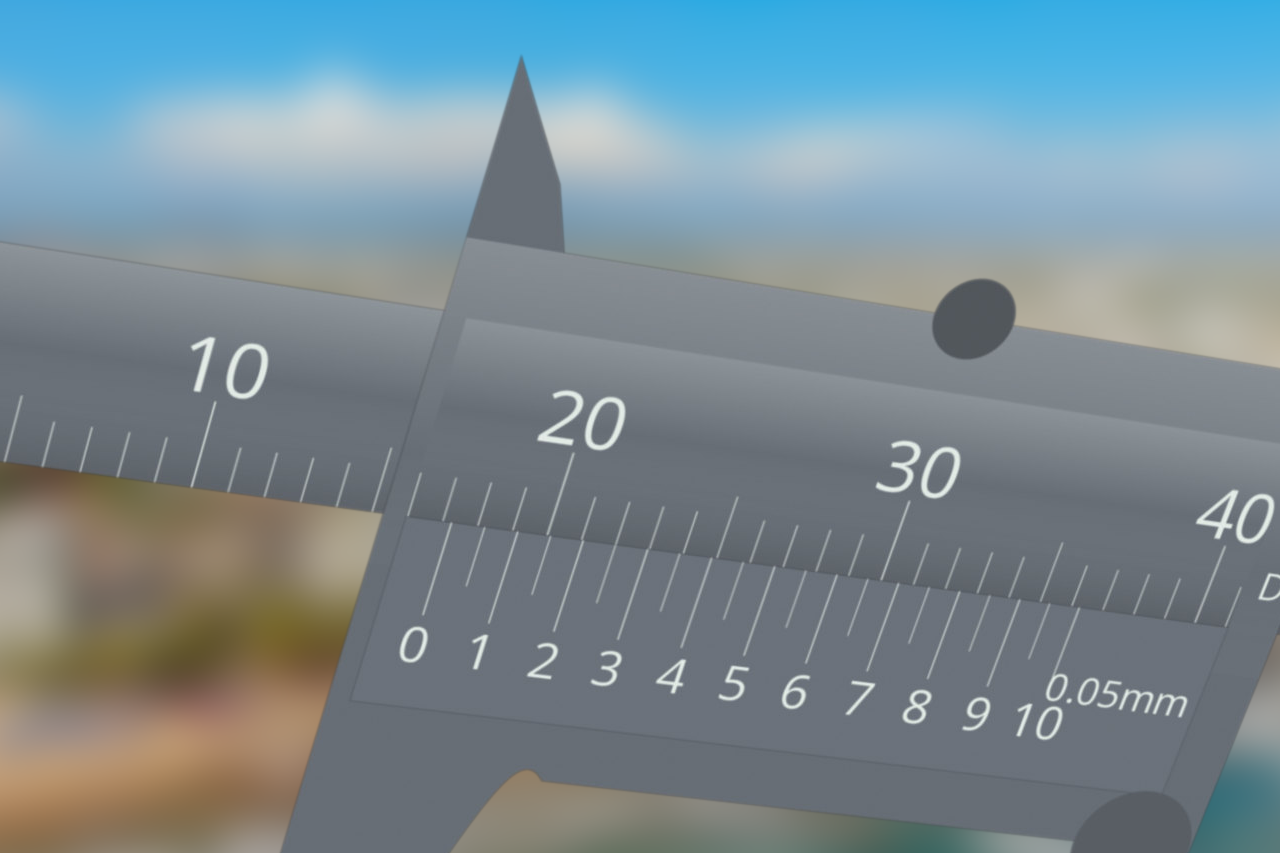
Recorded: 17.25; mm
